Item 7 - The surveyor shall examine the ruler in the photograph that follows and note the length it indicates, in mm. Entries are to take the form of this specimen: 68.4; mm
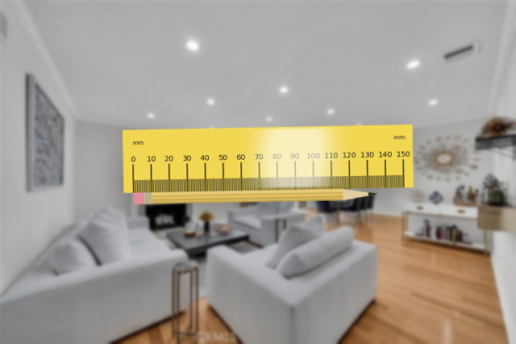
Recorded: 135; mm
